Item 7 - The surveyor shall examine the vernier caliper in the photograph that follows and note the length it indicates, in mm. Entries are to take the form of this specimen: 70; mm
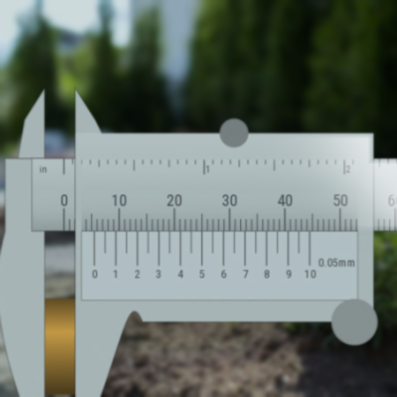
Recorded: 5.5; mm
